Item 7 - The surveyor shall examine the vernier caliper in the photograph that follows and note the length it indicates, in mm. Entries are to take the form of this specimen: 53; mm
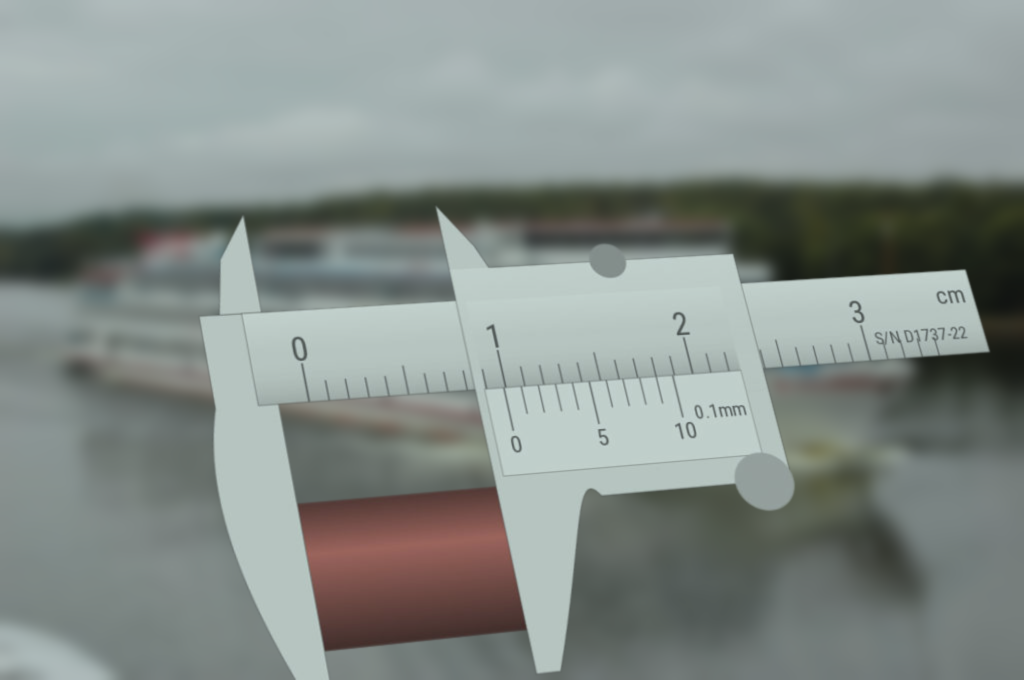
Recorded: 9.9; mm
